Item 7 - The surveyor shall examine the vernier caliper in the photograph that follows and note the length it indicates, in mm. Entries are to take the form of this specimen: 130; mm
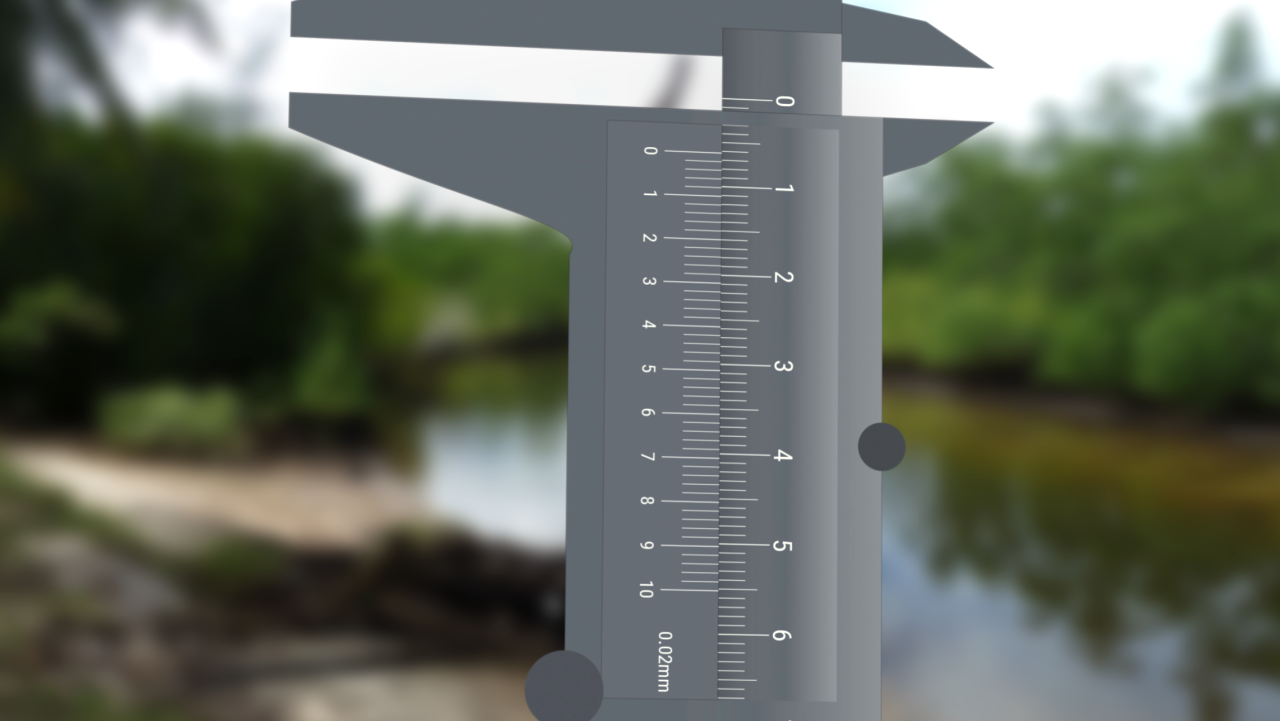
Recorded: 6.2; mm
